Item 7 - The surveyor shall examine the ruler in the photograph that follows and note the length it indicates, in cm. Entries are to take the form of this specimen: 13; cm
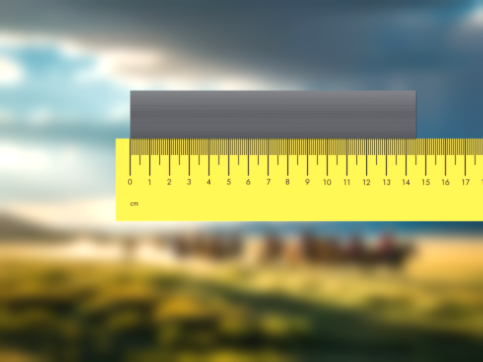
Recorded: 14.5; cm
